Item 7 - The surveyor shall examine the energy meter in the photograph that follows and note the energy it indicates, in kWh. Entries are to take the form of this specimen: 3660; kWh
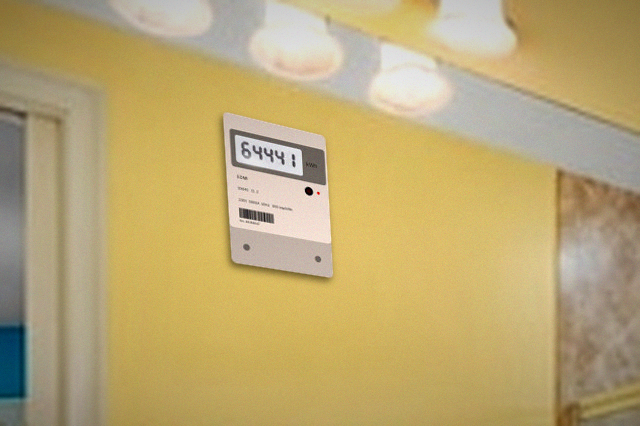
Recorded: 64441; kWh
